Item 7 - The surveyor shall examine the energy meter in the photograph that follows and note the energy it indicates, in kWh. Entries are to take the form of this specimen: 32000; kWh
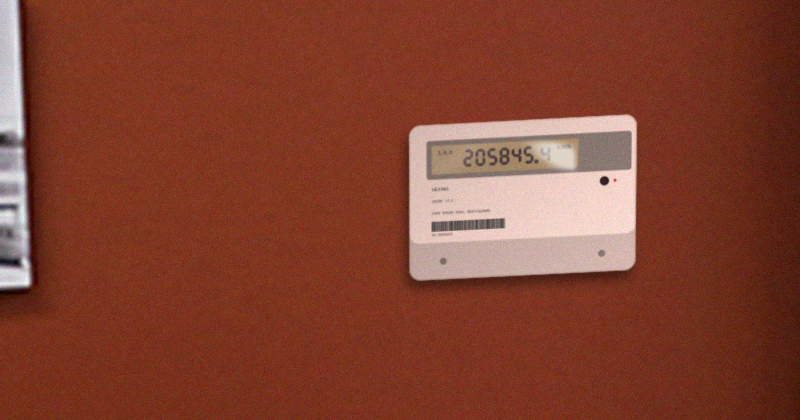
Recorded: 205845.4; kWh
